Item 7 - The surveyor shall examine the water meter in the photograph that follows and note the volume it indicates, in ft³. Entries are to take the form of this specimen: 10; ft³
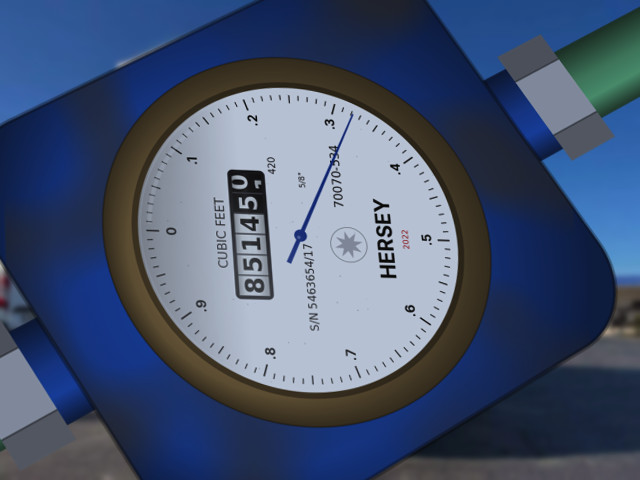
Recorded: 851450.32; ft³
